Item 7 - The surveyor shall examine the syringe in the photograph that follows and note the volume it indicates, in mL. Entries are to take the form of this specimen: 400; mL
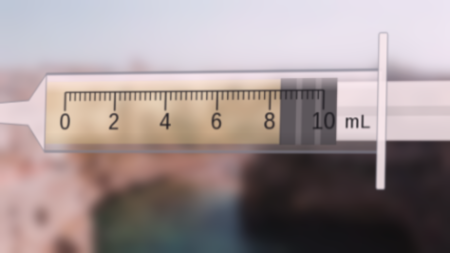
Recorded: 8.4; mL
